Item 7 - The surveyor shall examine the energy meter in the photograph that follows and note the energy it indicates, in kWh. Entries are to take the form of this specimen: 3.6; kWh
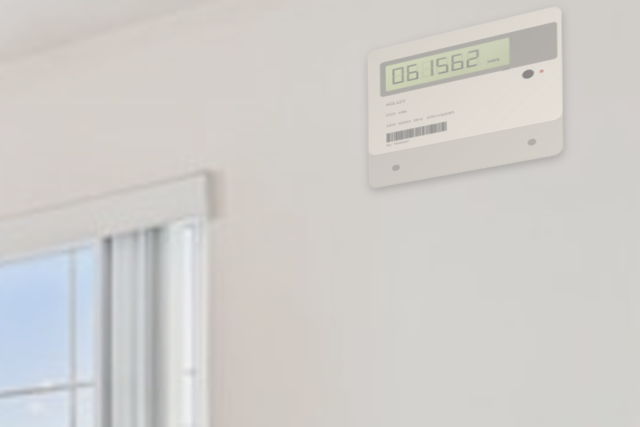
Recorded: 61562; kWh
